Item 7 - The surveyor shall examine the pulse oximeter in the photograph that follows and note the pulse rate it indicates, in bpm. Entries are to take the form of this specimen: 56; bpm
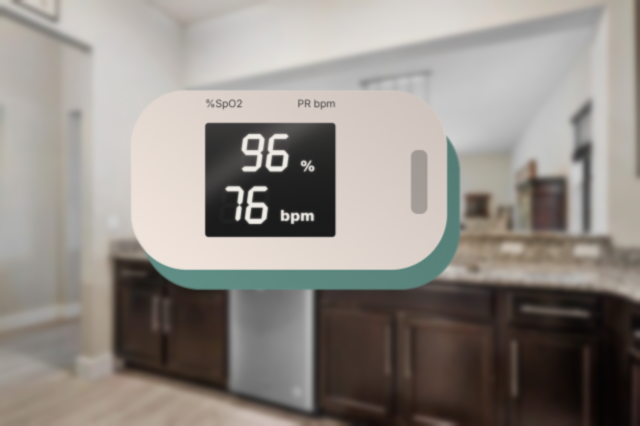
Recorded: 76; bpm
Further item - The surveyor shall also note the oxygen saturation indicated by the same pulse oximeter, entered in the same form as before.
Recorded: 96; %
